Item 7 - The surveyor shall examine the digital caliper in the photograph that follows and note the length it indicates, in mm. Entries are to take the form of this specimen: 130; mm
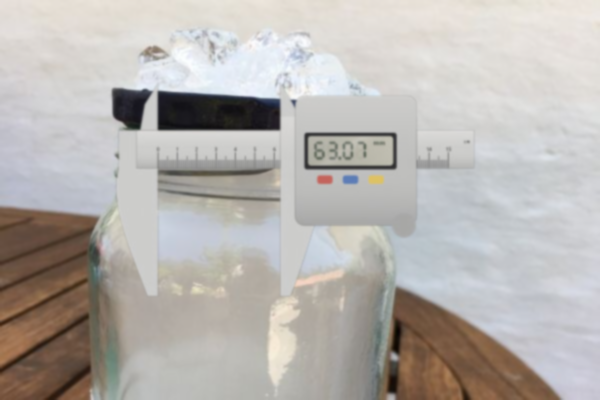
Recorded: 63.07; mm
